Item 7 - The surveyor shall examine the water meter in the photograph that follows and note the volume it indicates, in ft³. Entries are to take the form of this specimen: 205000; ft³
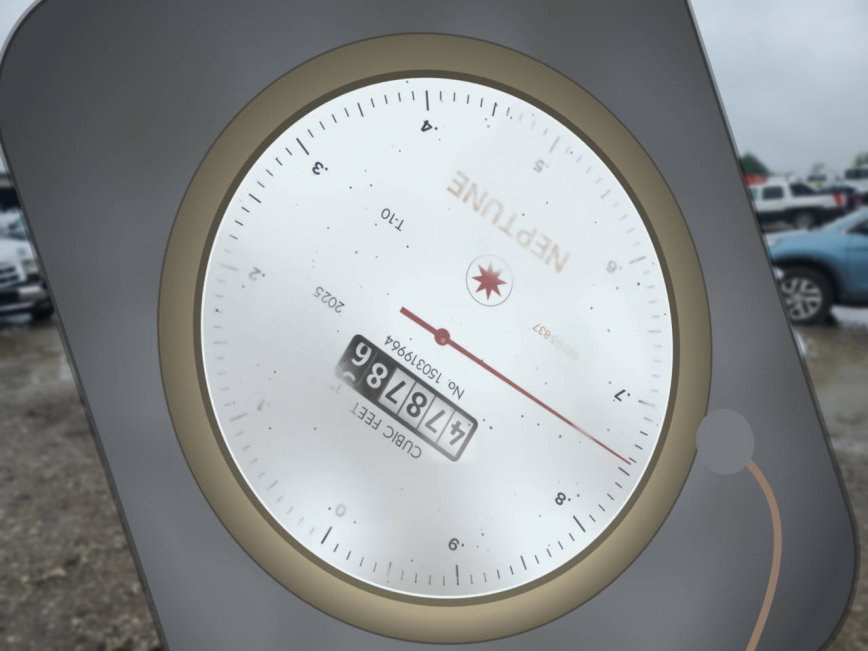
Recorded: 478785.74; ft³
